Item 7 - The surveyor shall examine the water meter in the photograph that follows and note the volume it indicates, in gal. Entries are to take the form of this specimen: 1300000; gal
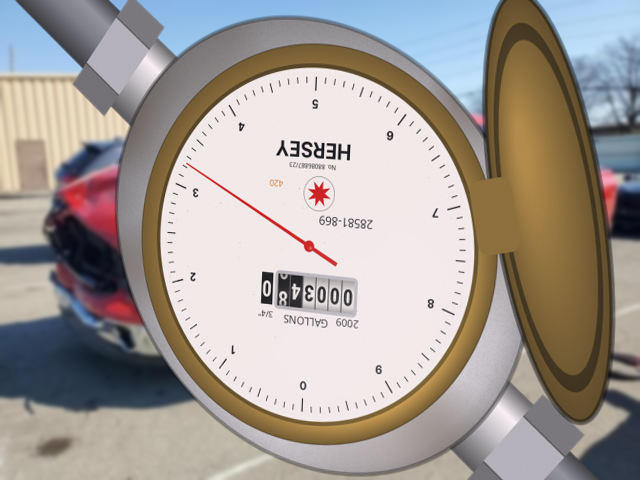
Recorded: 3483.2; gal
